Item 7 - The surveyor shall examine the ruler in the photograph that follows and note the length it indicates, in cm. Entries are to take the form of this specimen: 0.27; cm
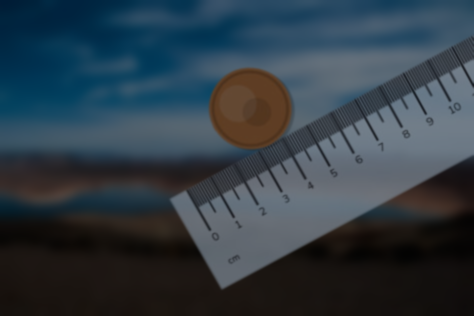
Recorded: 3; cm
